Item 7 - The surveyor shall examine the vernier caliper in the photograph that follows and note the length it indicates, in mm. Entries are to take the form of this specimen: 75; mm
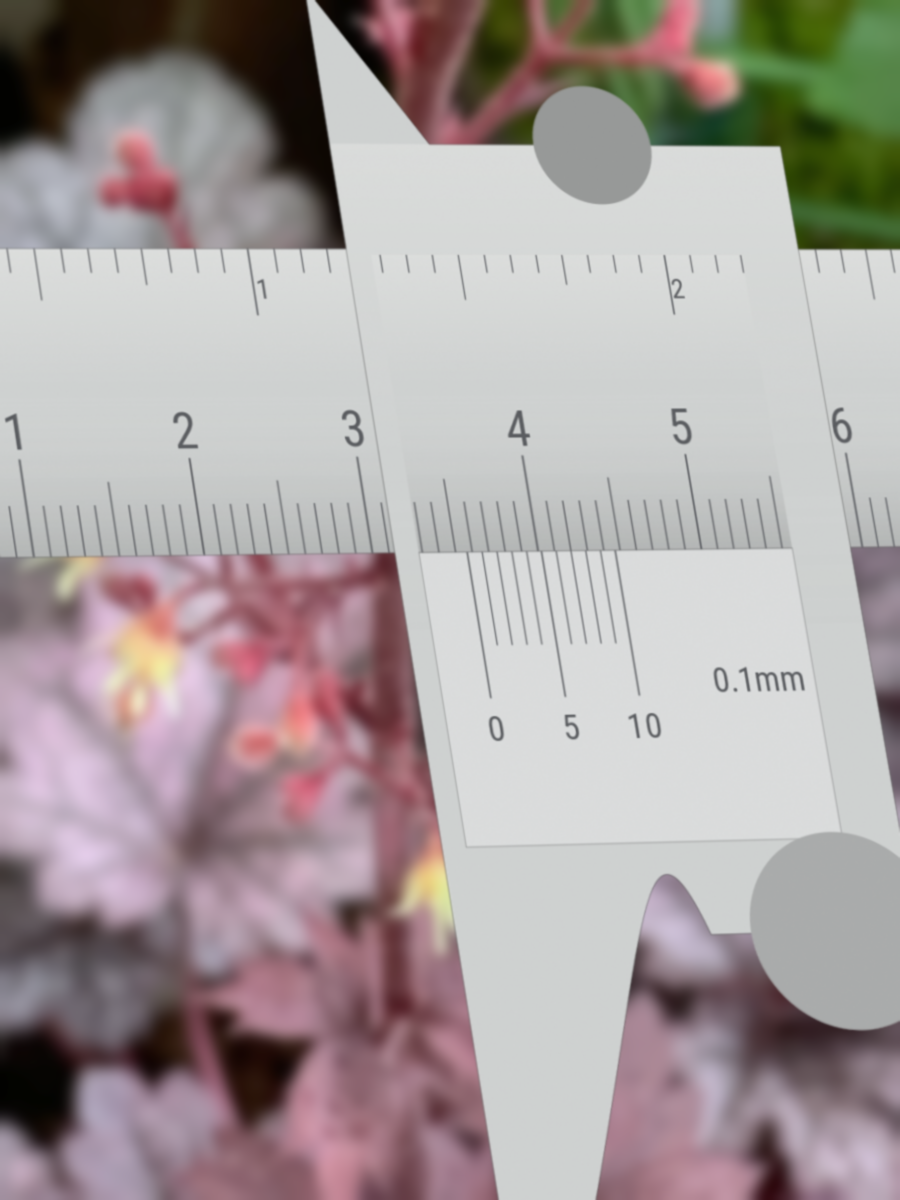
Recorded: 35.7; mm
